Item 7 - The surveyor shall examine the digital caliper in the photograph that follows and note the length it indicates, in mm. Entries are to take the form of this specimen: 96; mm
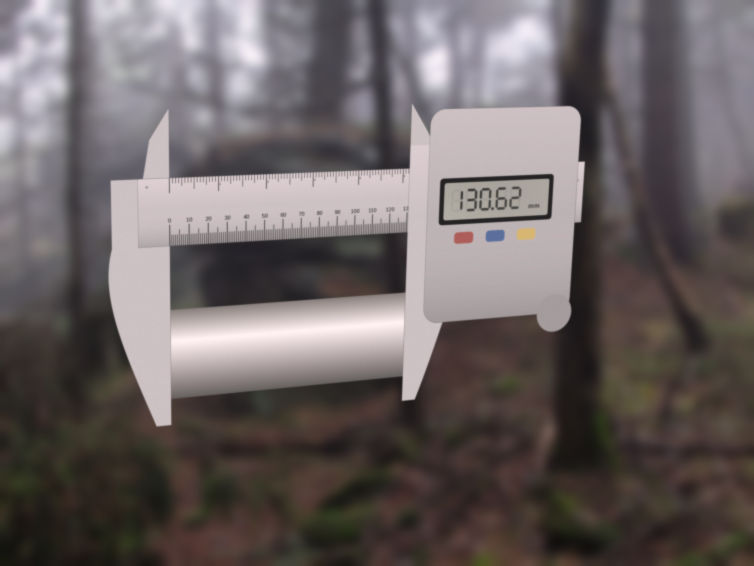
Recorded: 130.62; mm
